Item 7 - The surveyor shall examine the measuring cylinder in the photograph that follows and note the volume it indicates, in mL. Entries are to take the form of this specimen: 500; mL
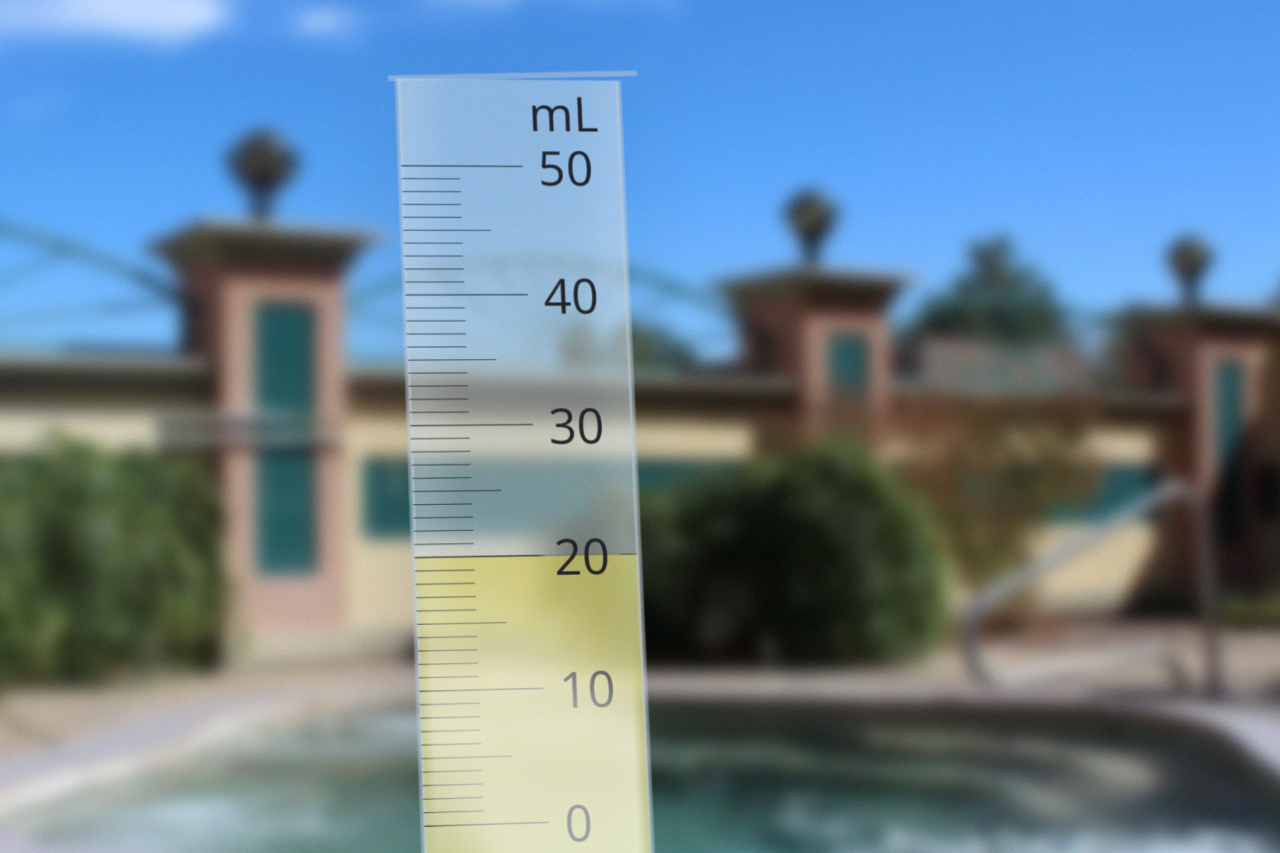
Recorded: 20; mL
